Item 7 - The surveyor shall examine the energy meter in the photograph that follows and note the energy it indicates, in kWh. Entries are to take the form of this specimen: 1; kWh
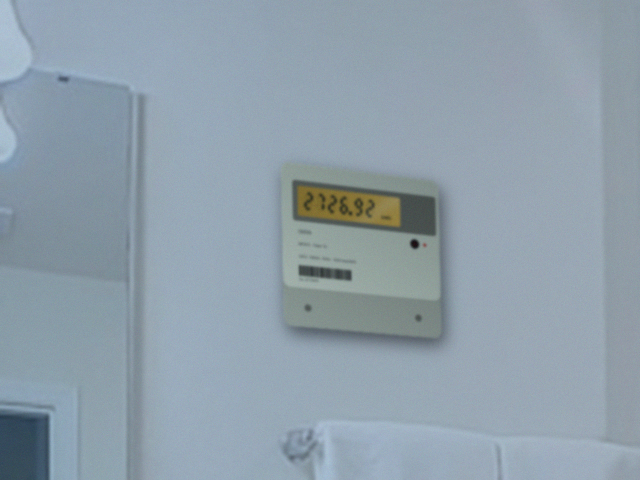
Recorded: 2726.92; kWh
